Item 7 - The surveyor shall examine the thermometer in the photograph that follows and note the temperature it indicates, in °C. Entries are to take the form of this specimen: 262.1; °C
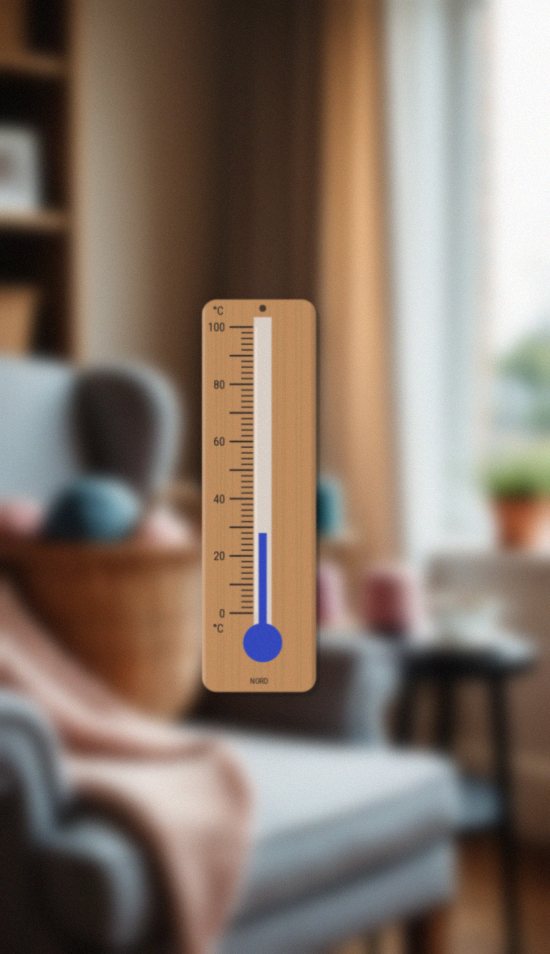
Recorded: 28; °C
